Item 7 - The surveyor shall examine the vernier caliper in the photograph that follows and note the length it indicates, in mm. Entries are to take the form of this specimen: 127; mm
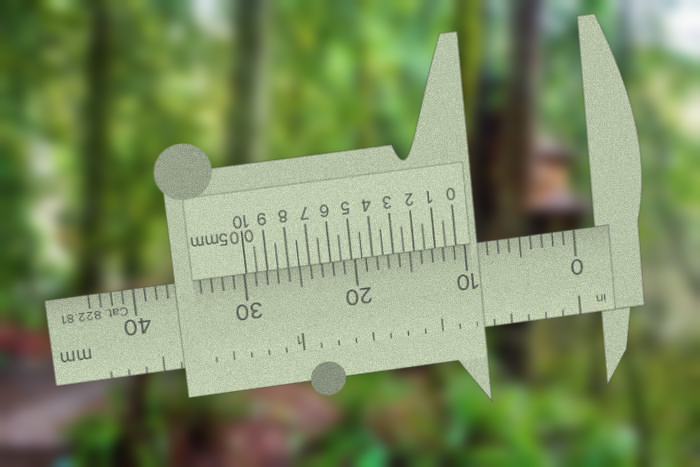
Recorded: 10.8; mm
